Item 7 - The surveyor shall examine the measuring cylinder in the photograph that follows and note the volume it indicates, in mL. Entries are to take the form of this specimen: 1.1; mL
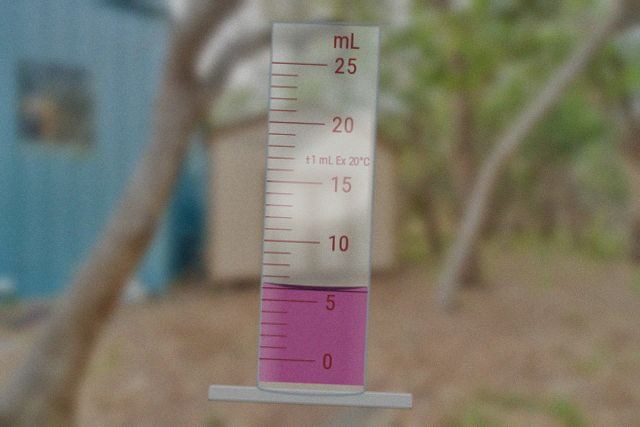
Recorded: 6; mL
